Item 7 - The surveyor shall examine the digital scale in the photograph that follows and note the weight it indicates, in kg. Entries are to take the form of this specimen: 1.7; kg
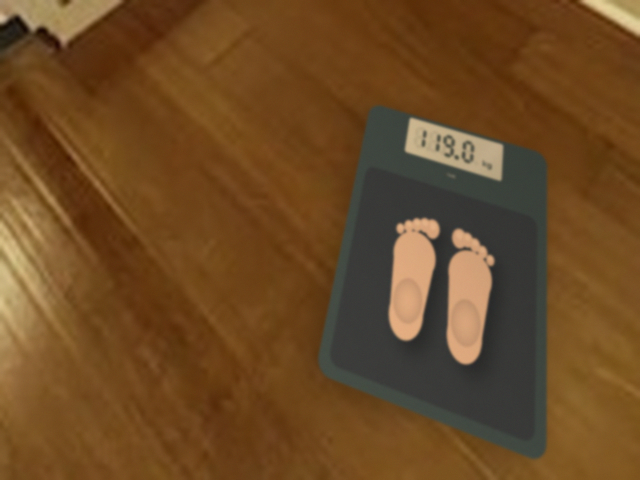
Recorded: 119.0; kg
